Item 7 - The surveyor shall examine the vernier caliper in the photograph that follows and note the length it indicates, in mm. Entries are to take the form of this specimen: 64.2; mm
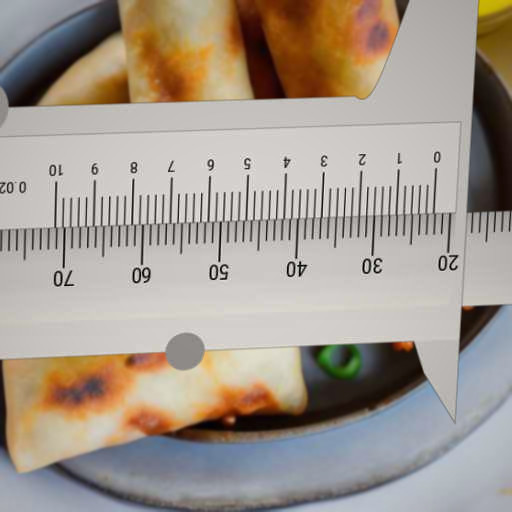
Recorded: 22.2; mm
